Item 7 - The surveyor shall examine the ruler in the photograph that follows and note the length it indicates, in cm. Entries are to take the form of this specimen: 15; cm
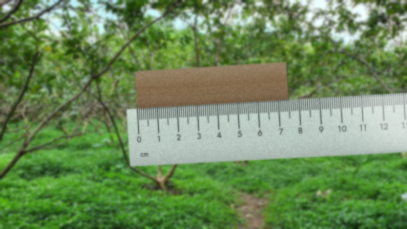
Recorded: 7.5; cm
